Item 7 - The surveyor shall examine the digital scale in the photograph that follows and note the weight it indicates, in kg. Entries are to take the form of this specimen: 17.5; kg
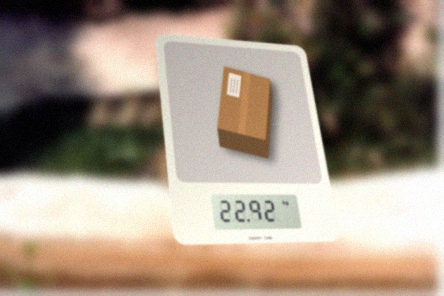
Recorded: 22.92; kg
